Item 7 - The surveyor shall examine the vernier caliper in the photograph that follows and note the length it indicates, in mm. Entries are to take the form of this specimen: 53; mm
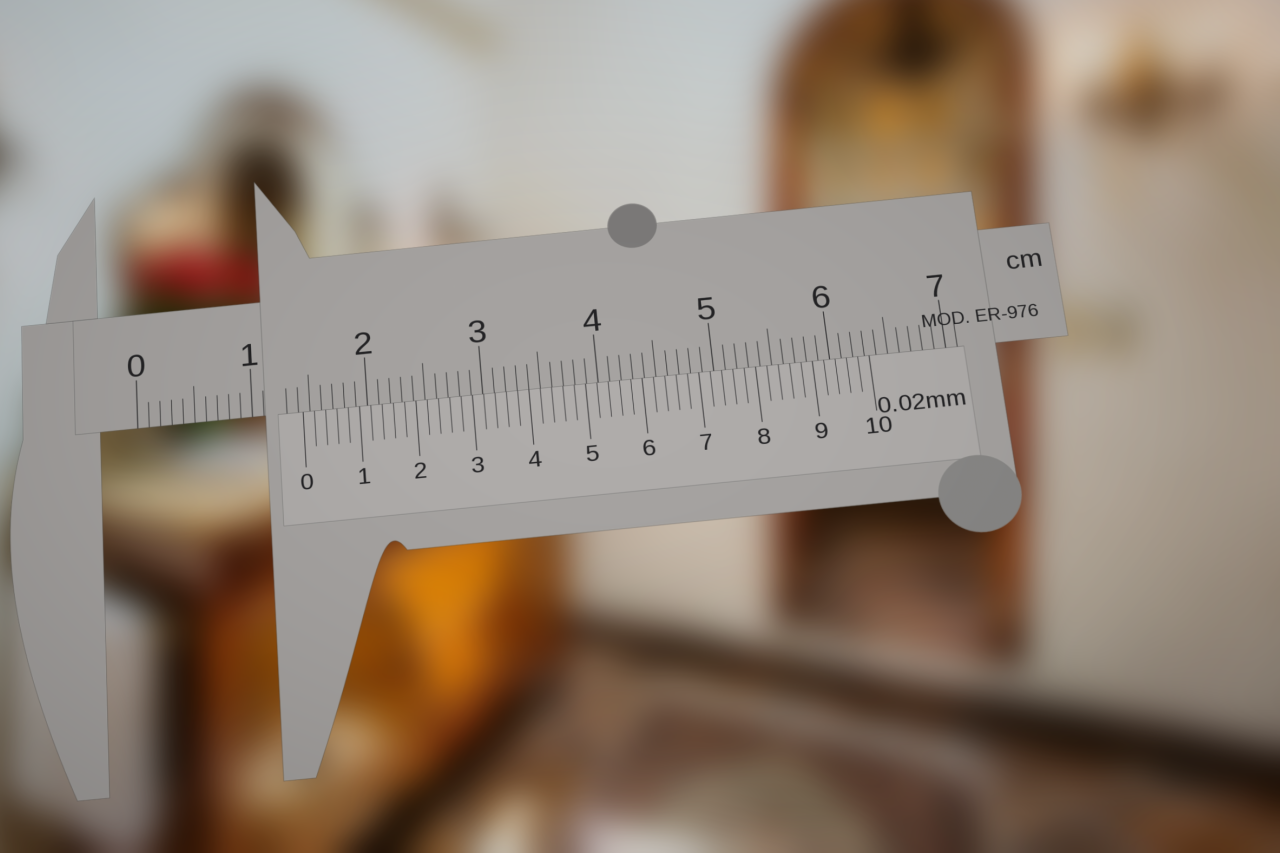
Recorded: 14.4; mm
